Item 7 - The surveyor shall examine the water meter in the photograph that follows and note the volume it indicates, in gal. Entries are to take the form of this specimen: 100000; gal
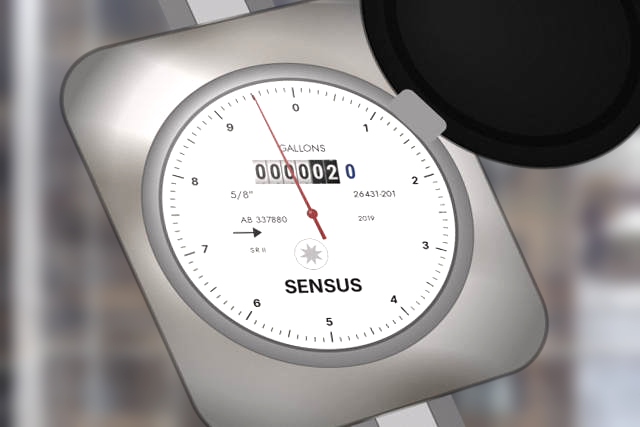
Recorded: 19.5; gal
